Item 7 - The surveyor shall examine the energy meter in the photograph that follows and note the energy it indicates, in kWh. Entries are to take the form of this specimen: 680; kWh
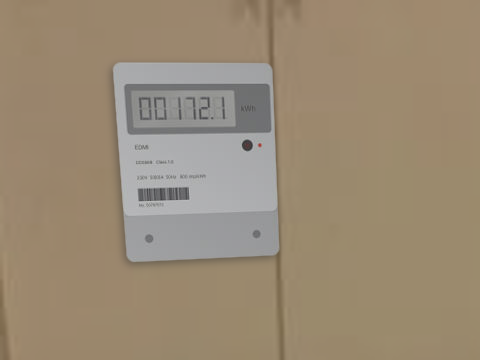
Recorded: 172.1; kWh
